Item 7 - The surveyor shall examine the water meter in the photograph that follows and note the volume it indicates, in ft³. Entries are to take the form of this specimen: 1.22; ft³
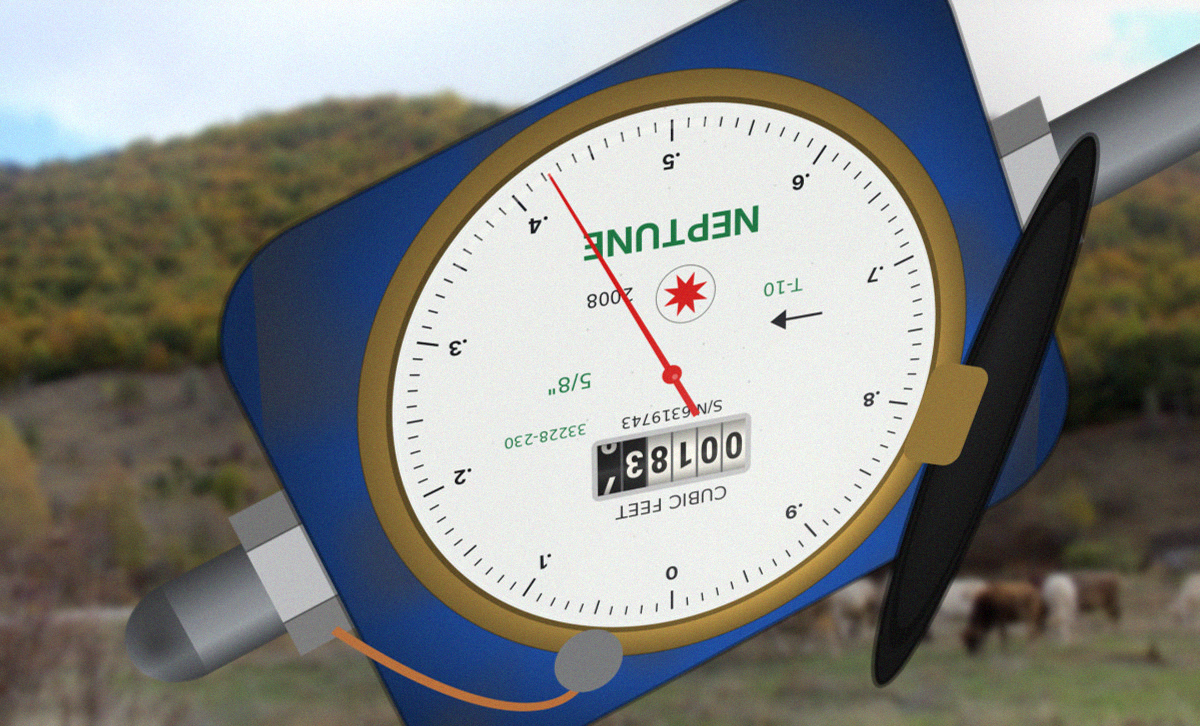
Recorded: 1837.42; ft³
